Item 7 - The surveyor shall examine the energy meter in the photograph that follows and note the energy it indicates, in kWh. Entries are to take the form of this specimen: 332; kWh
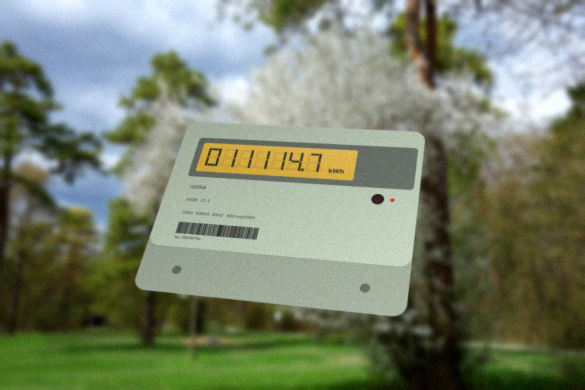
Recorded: 11114.7; kWh
